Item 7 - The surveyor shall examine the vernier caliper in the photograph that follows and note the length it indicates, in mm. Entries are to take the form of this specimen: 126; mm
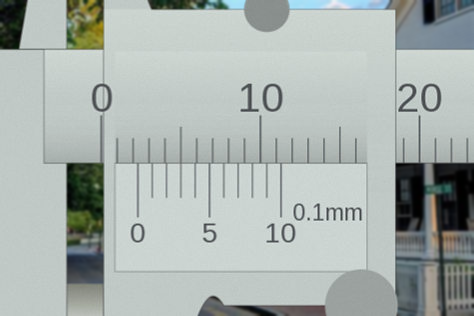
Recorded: 2.3; mm
